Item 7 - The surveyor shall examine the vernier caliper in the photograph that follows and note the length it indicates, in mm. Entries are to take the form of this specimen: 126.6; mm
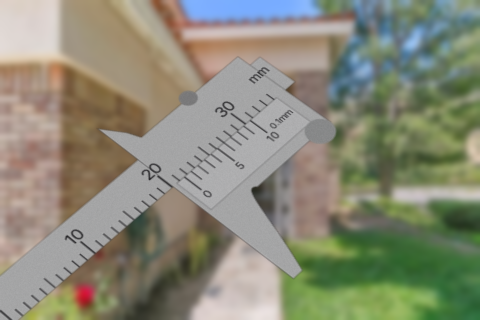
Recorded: 21.6; mm
